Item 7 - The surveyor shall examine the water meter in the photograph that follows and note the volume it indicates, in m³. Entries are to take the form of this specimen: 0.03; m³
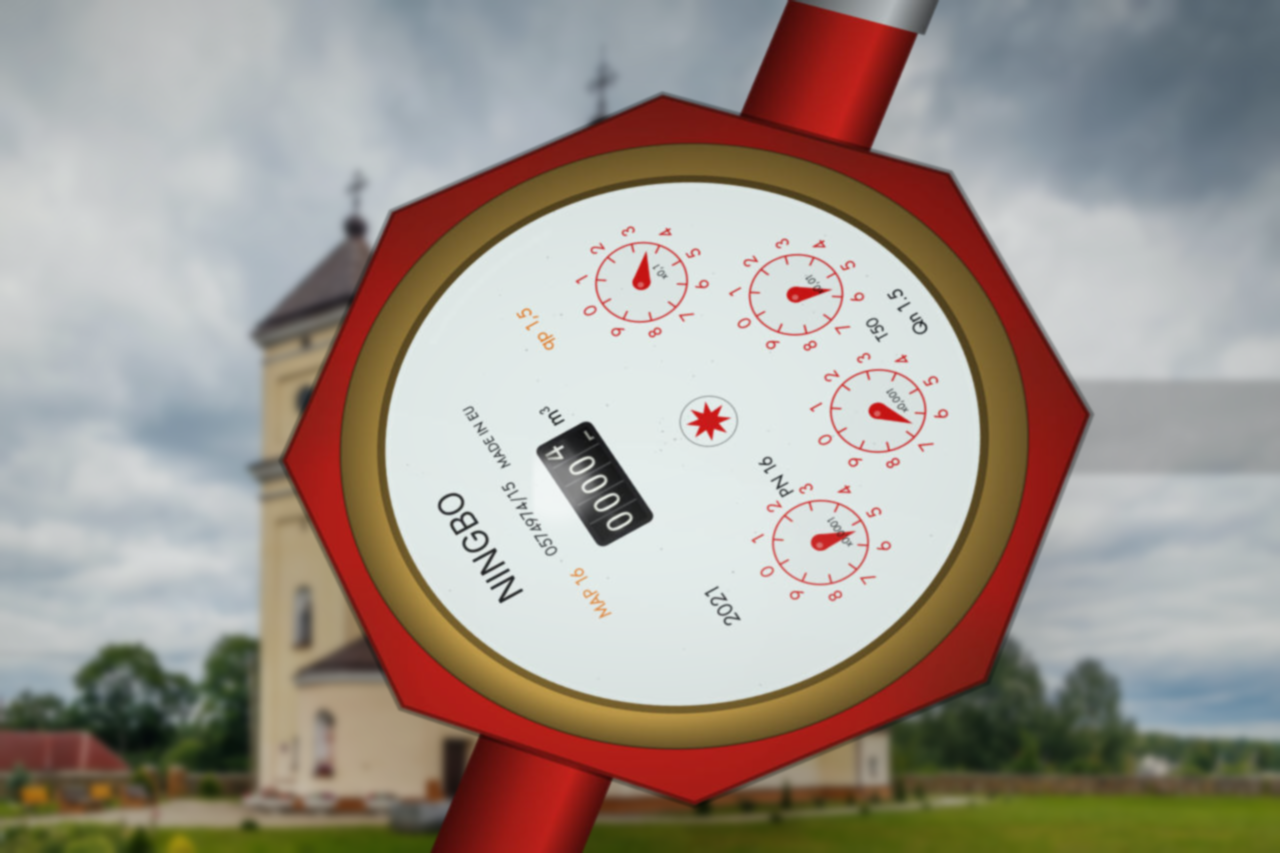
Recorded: 4.3565; m³
